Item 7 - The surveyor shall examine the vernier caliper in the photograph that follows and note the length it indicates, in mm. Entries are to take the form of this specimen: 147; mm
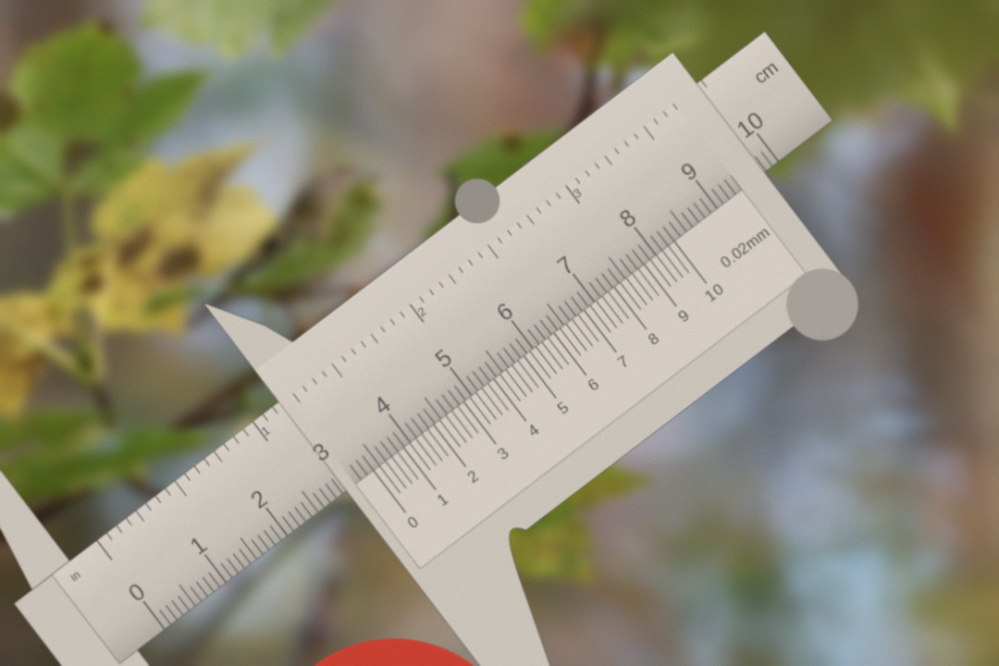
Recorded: 34.0; mm
